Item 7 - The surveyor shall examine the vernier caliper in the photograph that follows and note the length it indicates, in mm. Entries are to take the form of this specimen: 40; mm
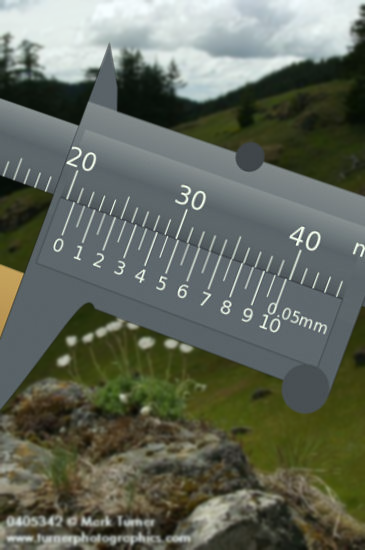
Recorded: 20.7; mm
